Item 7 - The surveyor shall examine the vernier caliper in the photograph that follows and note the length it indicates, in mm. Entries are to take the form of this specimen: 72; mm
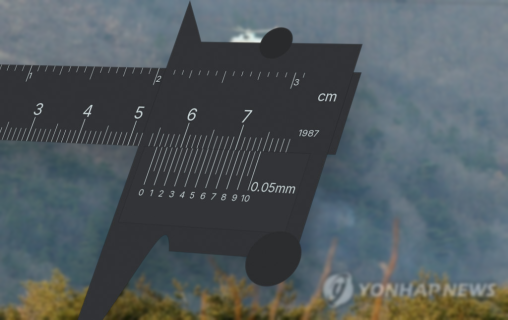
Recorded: 55.6; mm
